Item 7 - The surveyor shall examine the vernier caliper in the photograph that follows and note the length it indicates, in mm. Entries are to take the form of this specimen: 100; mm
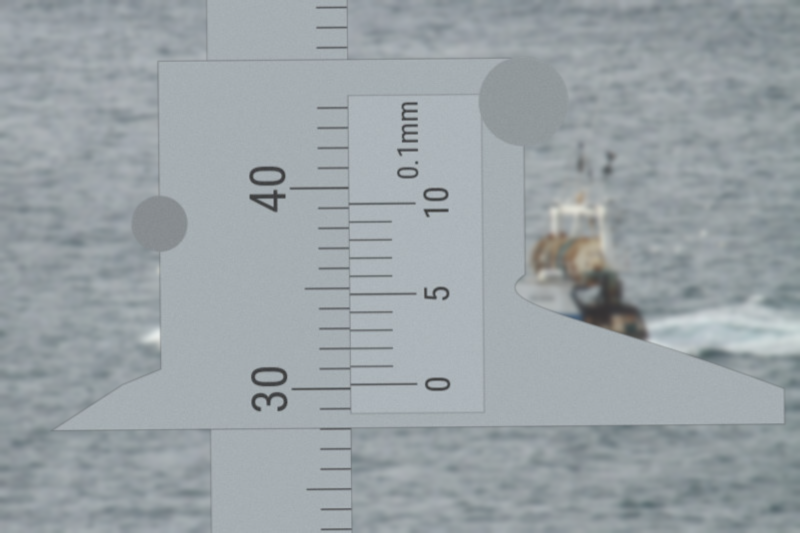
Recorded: 30.2; mm
